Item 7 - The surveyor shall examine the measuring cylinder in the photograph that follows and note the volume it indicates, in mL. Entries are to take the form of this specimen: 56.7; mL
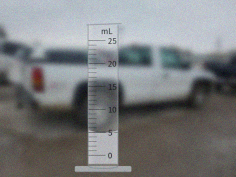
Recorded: 5; mL
